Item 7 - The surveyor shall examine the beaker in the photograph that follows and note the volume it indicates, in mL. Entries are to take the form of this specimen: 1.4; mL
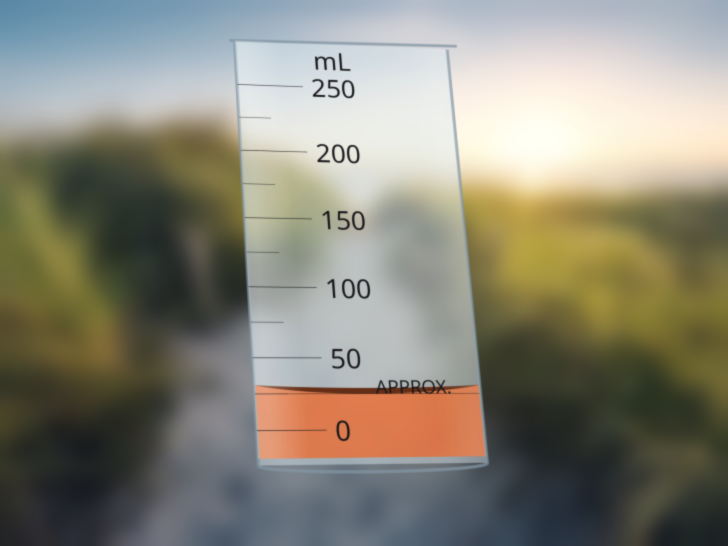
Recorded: 25; mL
